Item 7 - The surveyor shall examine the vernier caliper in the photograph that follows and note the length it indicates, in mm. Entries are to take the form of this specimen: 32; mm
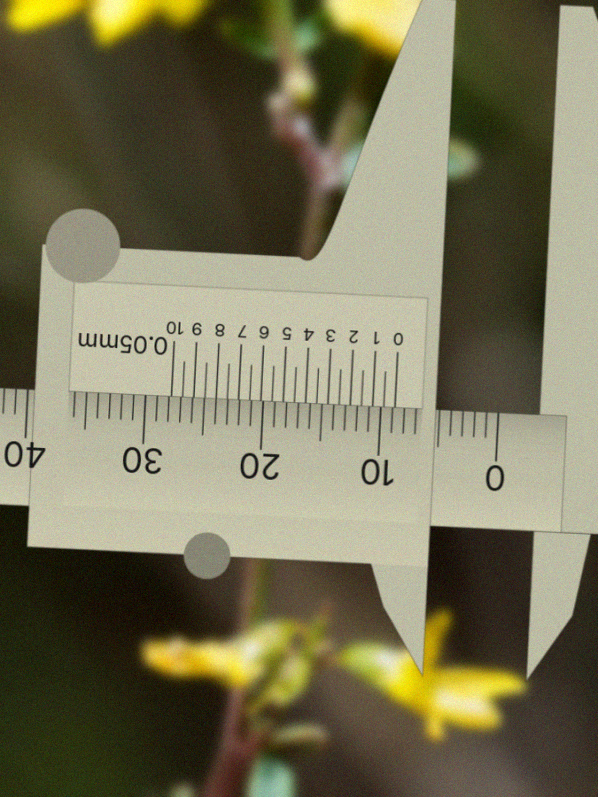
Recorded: 8.8; mm
